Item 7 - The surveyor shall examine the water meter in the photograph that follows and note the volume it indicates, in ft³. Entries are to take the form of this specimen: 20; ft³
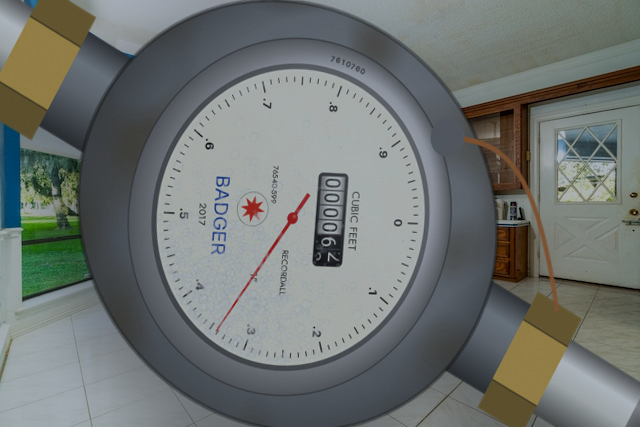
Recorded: 62.34; ft³
